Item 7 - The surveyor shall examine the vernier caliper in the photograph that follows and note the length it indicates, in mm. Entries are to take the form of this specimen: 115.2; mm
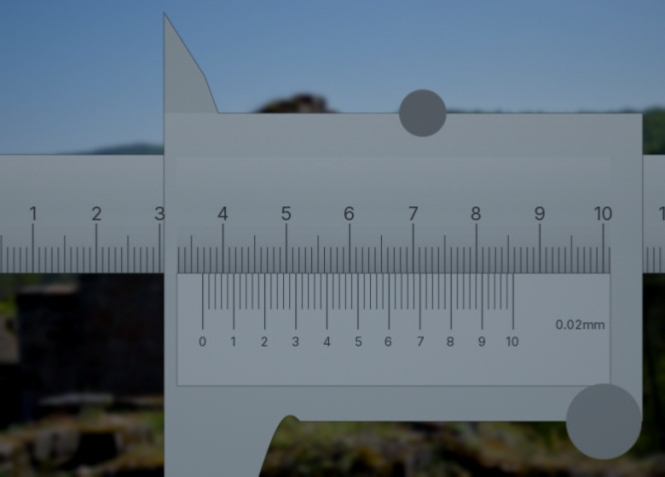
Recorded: 36.8; mm
